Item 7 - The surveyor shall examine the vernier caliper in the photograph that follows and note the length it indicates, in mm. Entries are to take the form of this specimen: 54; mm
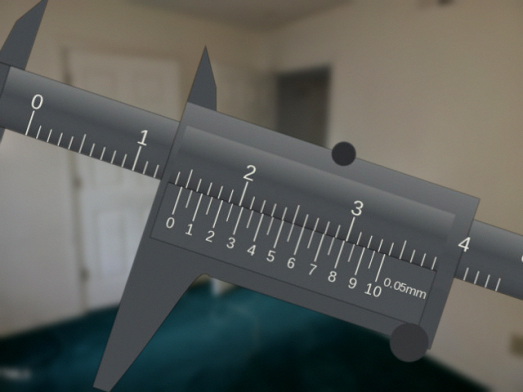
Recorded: 14.6; mm
